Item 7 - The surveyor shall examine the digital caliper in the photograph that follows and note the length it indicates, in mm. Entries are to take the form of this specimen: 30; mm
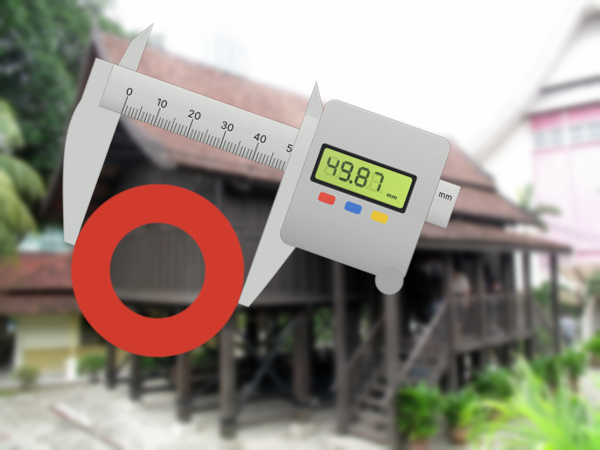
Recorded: 49.87; mm
